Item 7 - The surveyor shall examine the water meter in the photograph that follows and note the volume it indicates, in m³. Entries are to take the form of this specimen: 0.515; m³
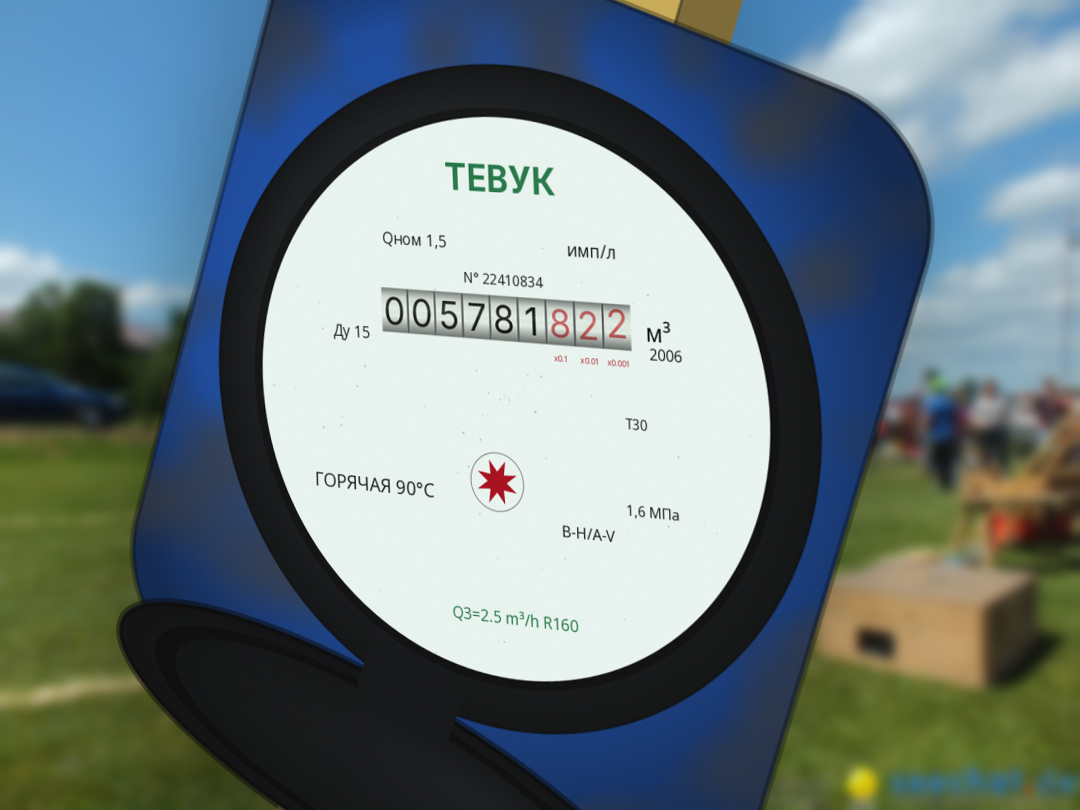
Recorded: 5781.822; m³
